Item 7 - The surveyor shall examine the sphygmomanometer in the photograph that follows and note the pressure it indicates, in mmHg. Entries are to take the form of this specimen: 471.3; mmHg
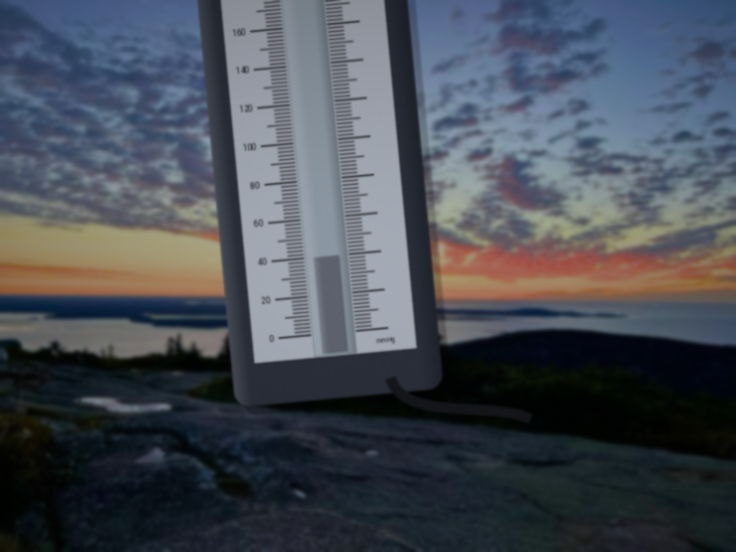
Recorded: 40; mmHg
